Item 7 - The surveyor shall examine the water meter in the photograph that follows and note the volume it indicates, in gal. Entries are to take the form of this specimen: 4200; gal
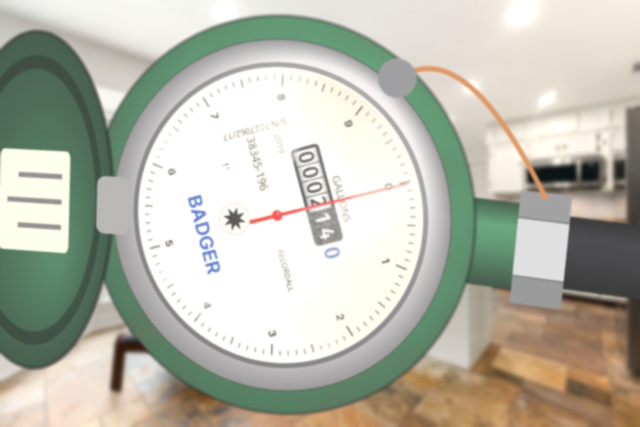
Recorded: 2140.0; gal
